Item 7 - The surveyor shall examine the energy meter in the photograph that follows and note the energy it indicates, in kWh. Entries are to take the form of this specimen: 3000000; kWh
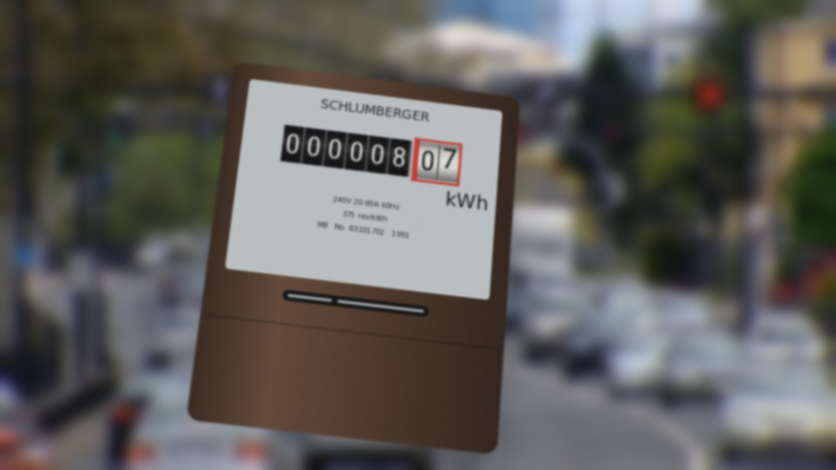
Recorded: 8.07; kWh
